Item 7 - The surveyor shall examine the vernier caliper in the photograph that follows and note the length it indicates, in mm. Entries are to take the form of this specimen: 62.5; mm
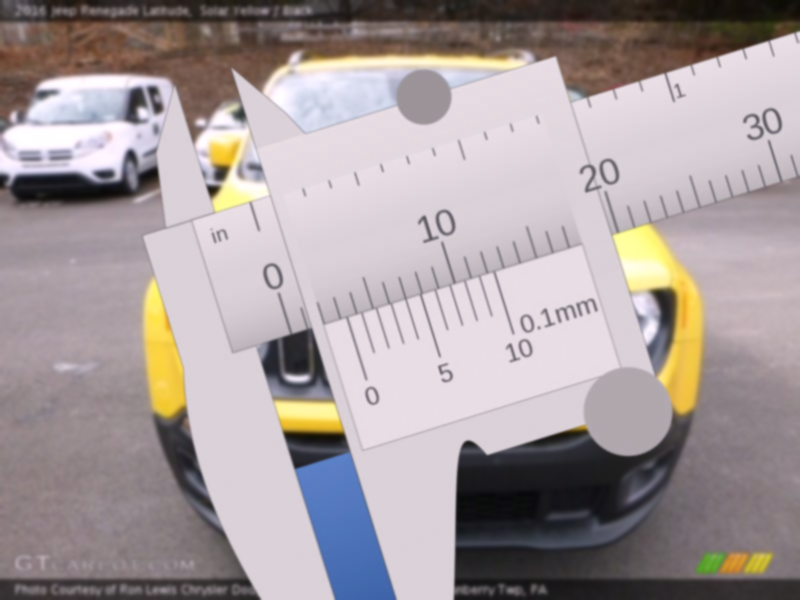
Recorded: 3.4; mm
